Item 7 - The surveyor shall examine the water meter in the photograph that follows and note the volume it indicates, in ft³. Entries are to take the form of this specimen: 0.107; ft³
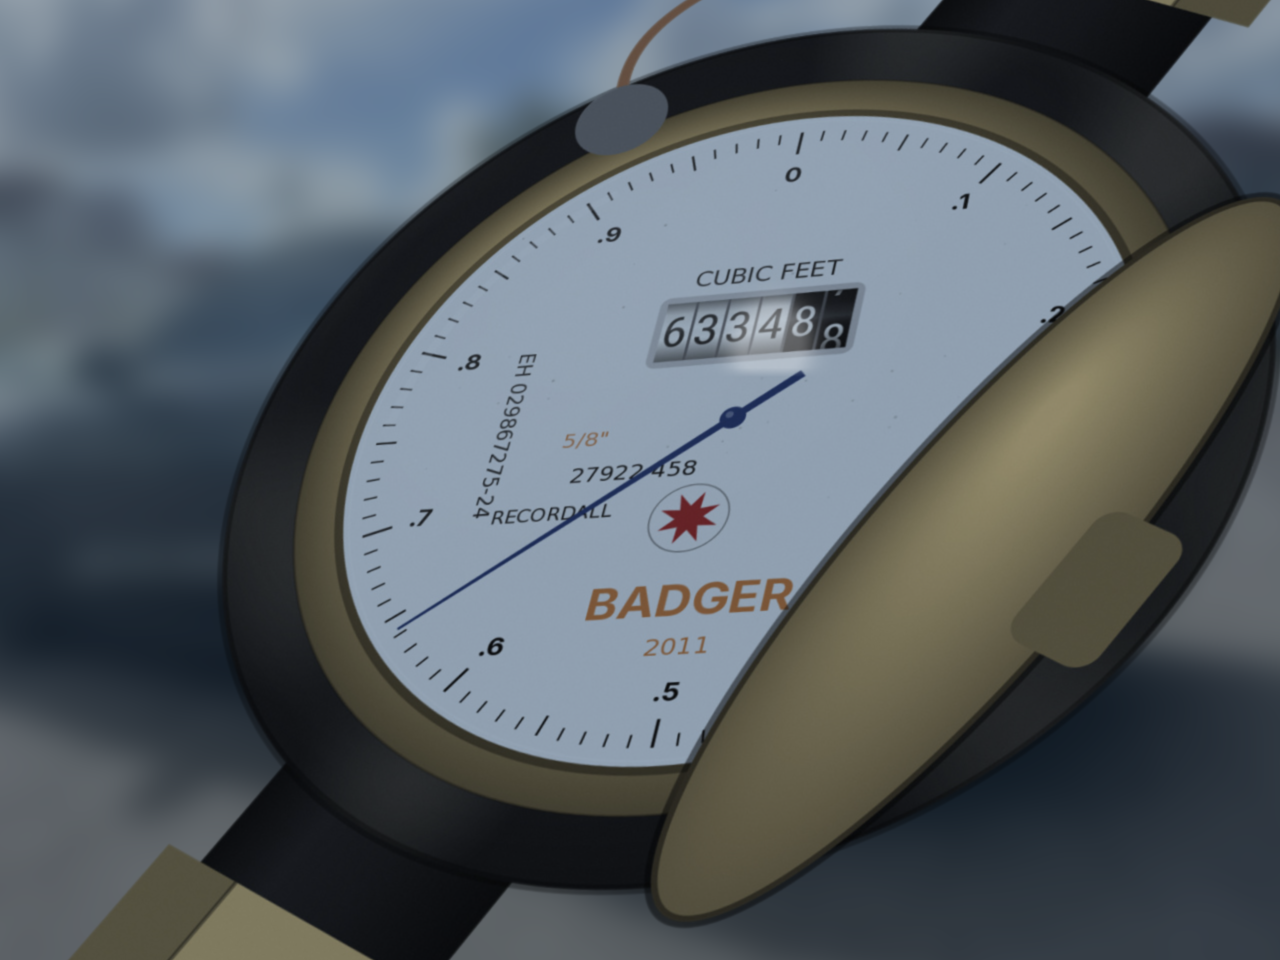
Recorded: 633487.64; ft³
